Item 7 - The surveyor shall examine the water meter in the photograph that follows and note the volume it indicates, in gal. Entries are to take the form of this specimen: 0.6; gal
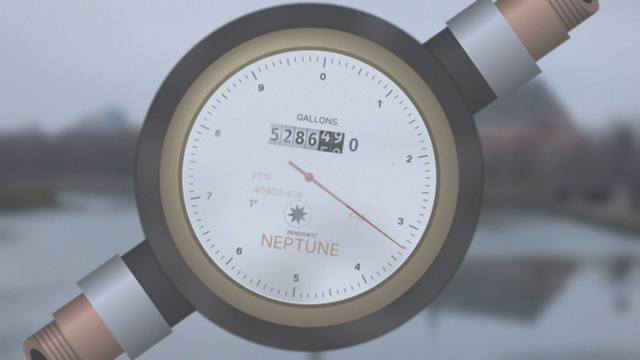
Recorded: 5286493.3; gal
